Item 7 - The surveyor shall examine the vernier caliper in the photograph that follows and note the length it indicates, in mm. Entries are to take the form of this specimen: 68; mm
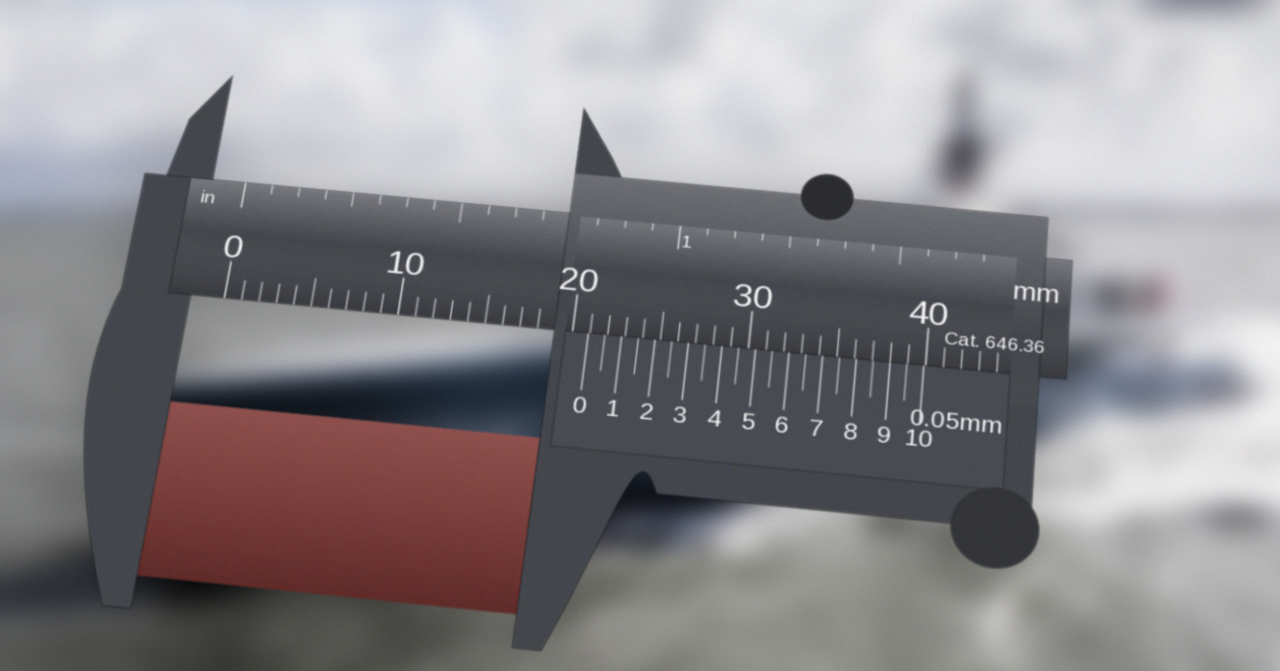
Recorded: 20.9; mm
